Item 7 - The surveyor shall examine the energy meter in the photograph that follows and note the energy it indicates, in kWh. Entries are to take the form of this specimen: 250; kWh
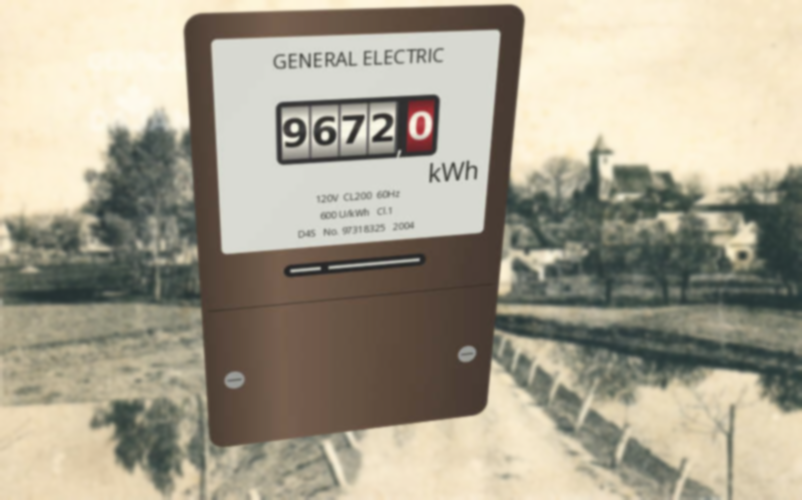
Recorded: 9672.0; kWh
